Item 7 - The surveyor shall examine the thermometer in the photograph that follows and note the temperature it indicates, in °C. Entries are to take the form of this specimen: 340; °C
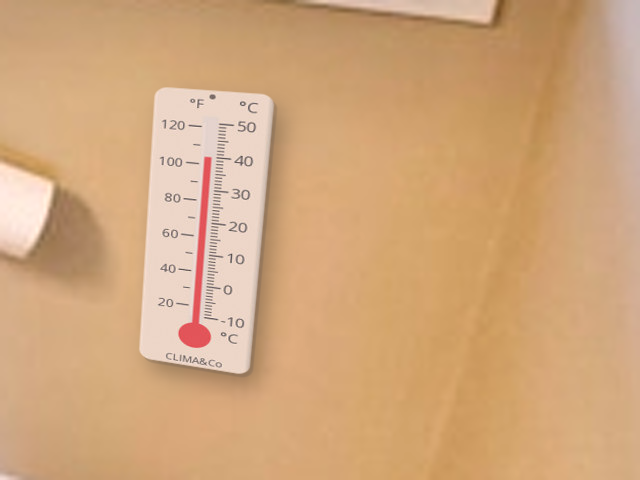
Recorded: 40; °C
